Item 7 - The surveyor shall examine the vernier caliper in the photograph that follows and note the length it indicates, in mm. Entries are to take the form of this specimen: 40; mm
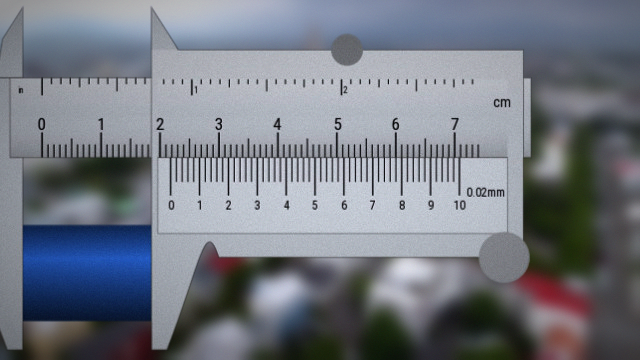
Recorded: 21.8; mm
